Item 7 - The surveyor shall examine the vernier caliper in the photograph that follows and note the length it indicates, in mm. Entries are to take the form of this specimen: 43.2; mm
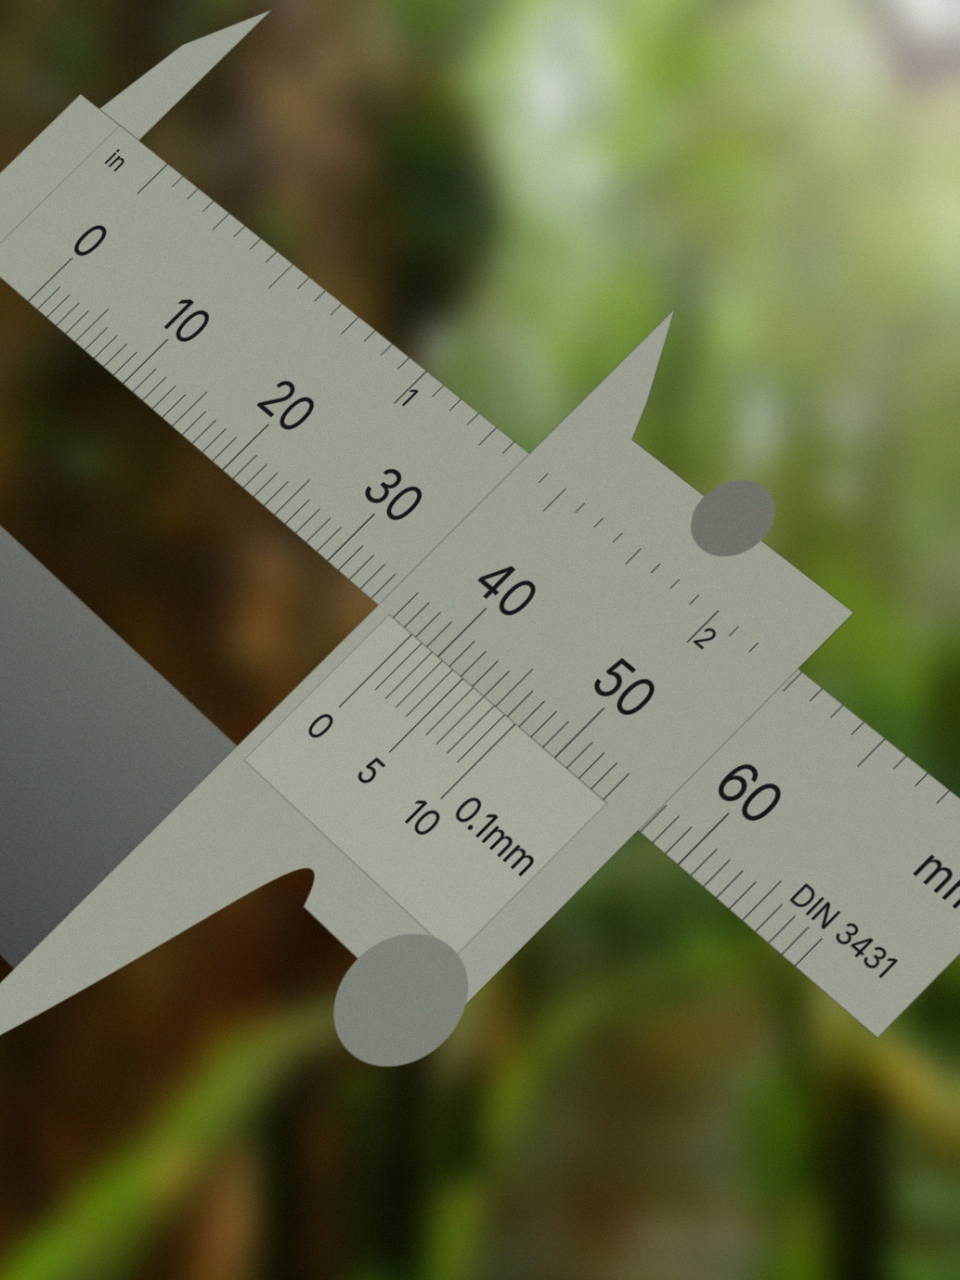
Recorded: 37.7; mm
